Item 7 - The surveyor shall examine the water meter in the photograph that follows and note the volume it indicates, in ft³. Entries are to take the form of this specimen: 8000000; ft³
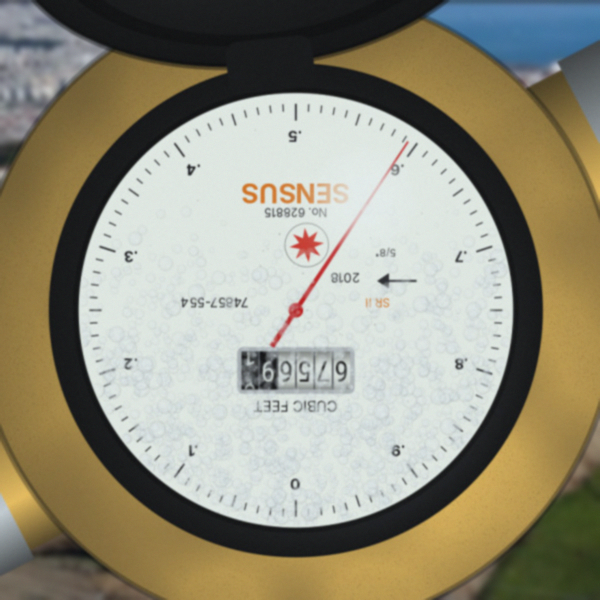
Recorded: 675690.59; ft³
